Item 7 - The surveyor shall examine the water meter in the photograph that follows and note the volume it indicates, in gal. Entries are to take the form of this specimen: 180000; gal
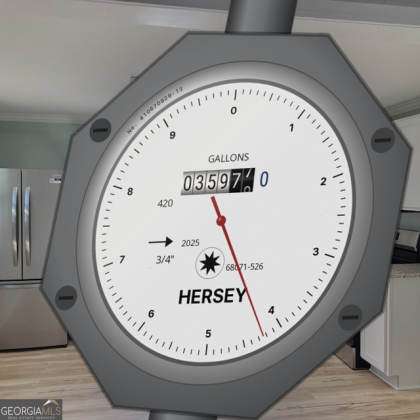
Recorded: 359774.2; gal
